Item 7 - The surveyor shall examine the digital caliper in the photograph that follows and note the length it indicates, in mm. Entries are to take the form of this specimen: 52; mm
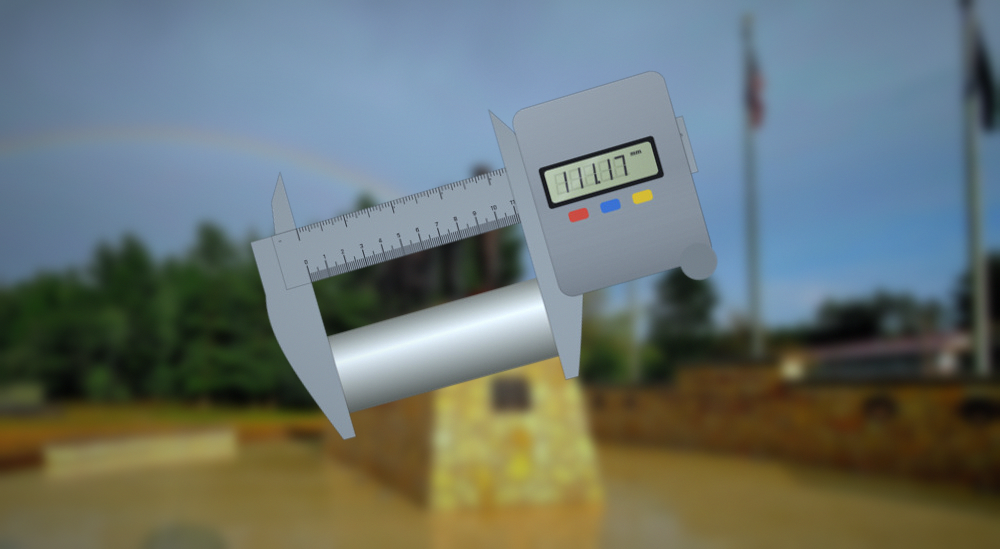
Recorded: 111.17; mm
